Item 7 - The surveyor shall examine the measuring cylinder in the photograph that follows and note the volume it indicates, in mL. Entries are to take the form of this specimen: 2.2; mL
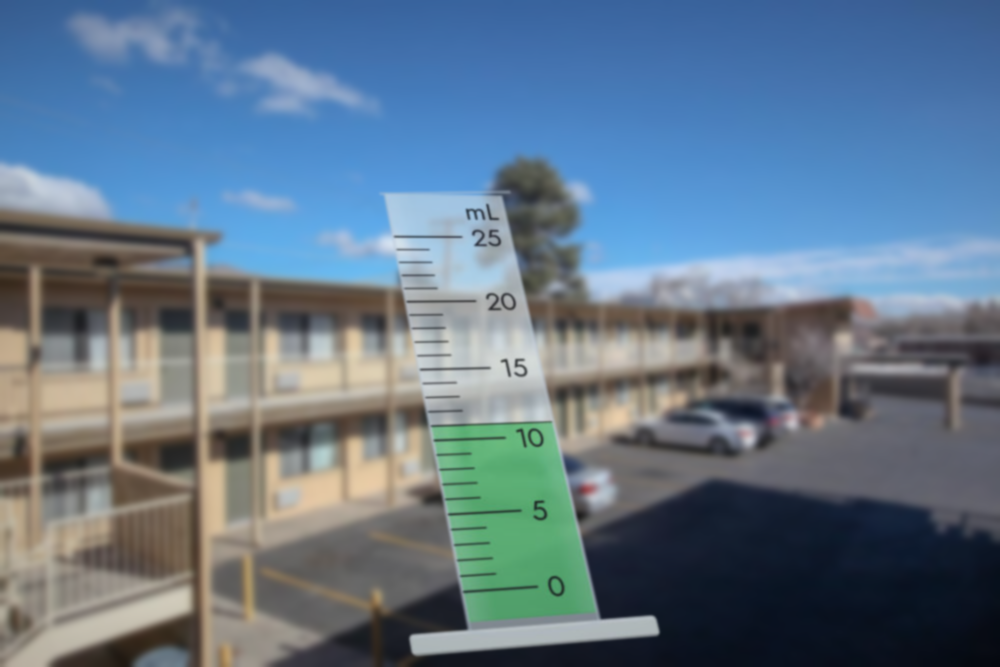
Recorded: 11; mL
